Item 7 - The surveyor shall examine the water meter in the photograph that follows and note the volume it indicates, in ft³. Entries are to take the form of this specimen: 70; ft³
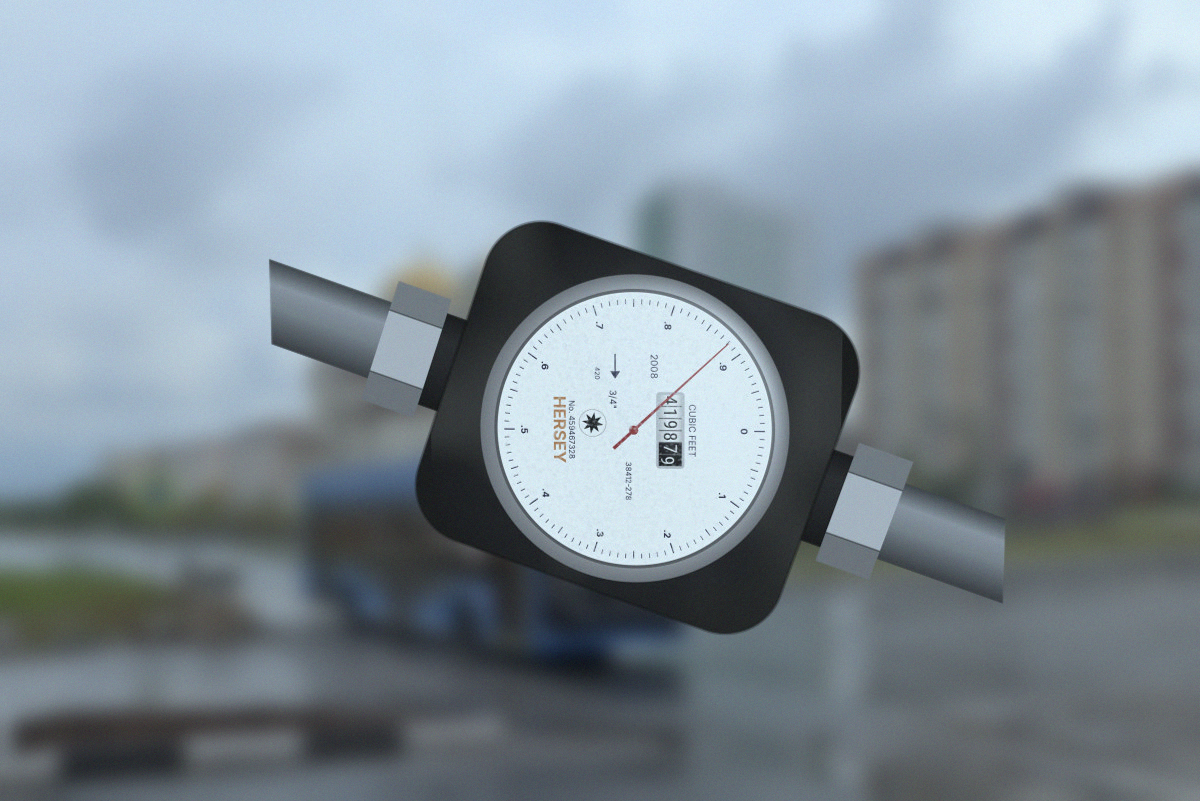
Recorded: 419878.88; ft³
